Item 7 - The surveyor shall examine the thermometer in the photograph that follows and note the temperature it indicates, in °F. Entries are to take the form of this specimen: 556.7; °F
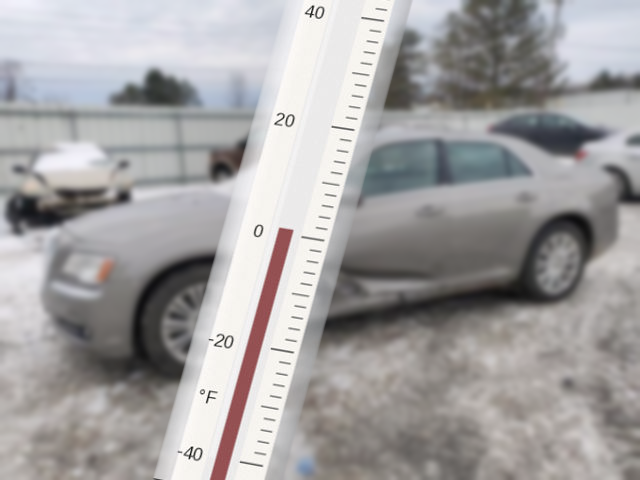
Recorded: 1; °F
